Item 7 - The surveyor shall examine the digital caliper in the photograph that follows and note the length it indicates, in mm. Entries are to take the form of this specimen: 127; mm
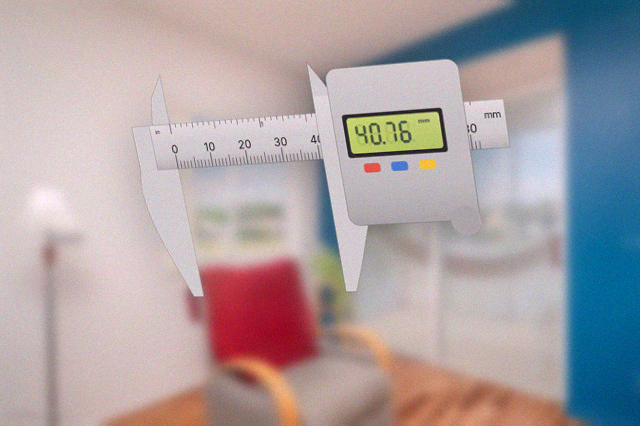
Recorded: 40.76; mm
